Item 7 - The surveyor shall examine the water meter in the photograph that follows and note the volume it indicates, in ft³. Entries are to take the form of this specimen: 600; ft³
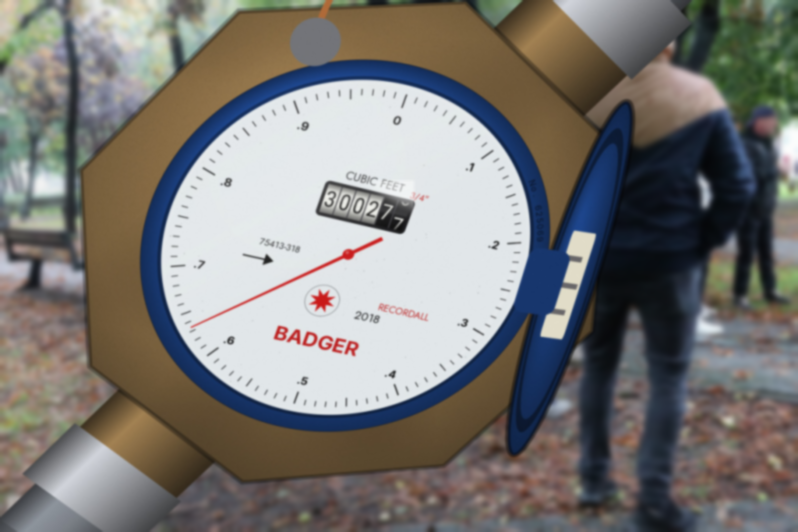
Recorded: 300276.63; ft³
